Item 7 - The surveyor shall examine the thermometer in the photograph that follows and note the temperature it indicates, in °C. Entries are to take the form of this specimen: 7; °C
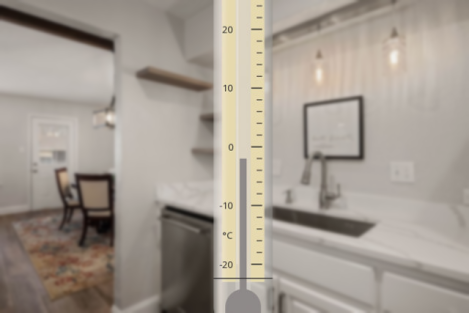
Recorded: -2; °C
